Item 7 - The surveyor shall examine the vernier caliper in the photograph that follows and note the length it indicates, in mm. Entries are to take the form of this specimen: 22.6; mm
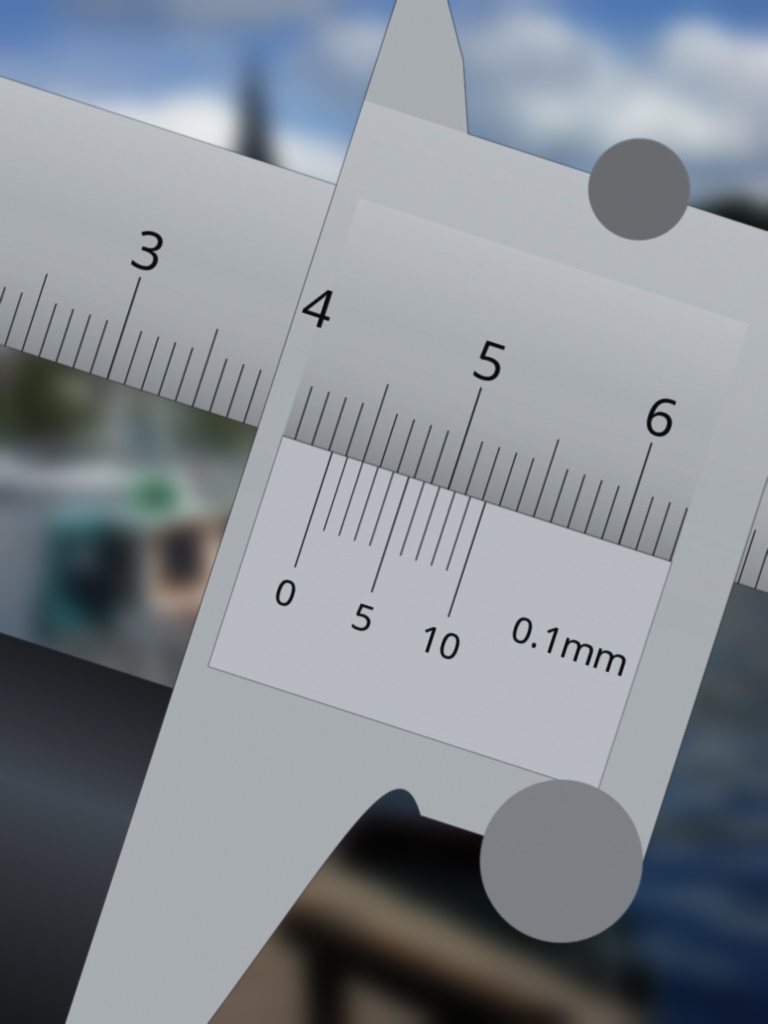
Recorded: 43.2; mm
